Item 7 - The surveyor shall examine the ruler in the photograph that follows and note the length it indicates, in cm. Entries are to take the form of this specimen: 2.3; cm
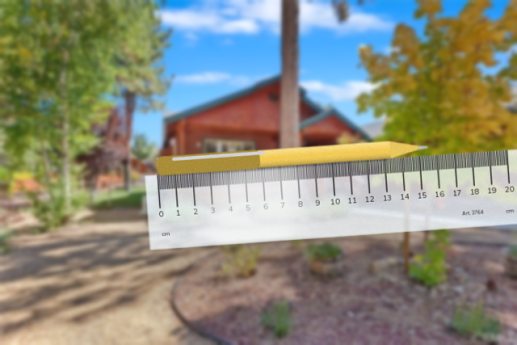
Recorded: 15.5; cm
